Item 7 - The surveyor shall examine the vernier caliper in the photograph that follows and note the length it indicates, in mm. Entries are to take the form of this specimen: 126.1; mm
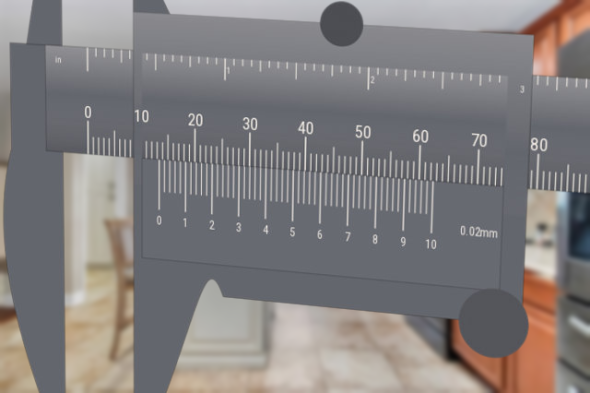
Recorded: 13.4; mm
